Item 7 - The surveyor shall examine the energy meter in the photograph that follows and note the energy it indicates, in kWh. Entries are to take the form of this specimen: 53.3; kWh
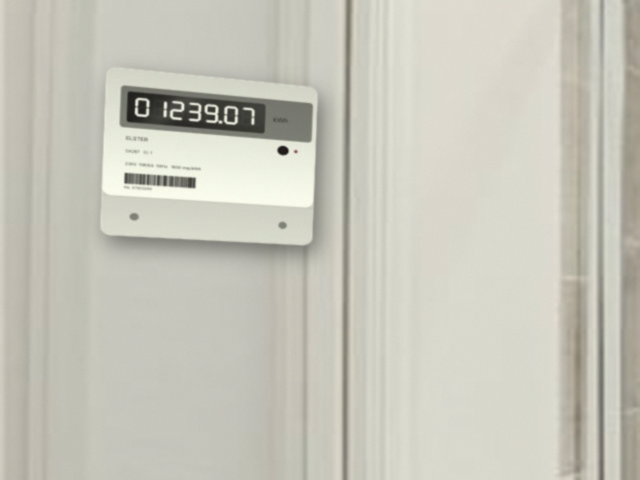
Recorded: 1239.07; kWh
